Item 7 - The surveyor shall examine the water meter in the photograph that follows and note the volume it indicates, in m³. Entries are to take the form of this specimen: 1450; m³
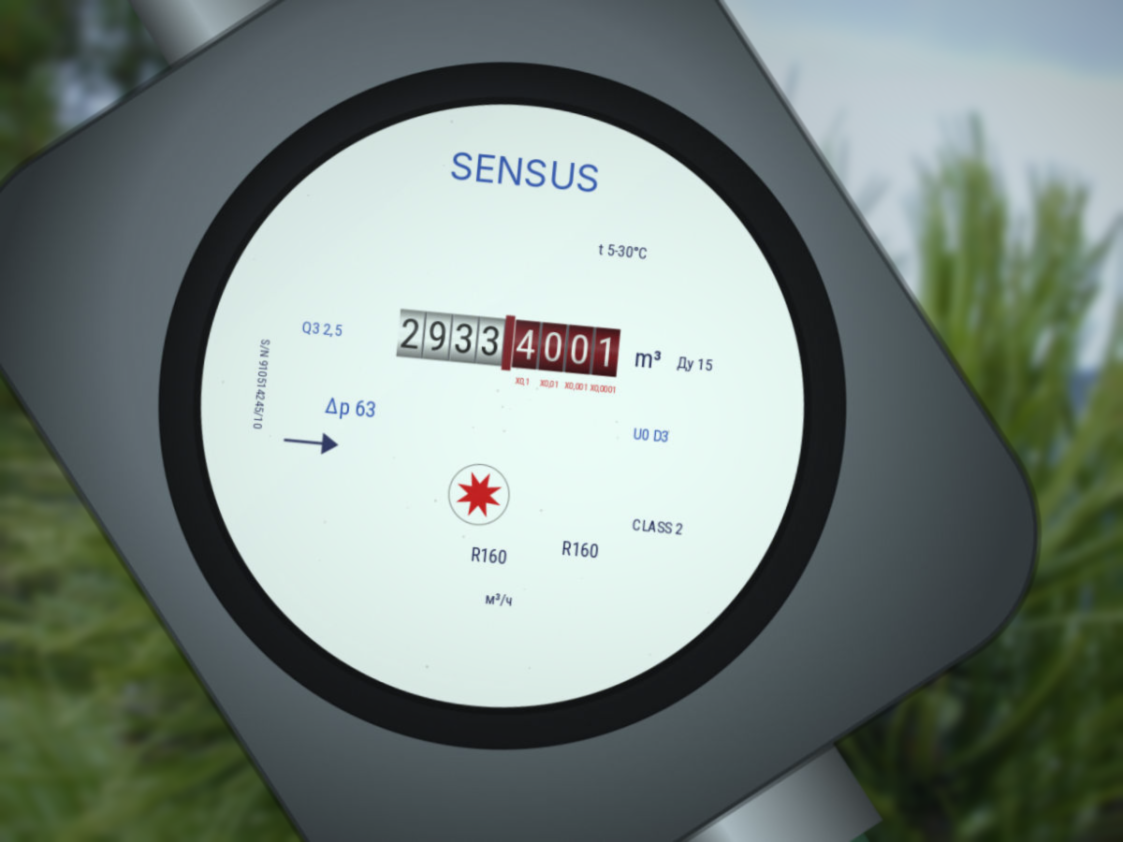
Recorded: 2933.4001; m³
